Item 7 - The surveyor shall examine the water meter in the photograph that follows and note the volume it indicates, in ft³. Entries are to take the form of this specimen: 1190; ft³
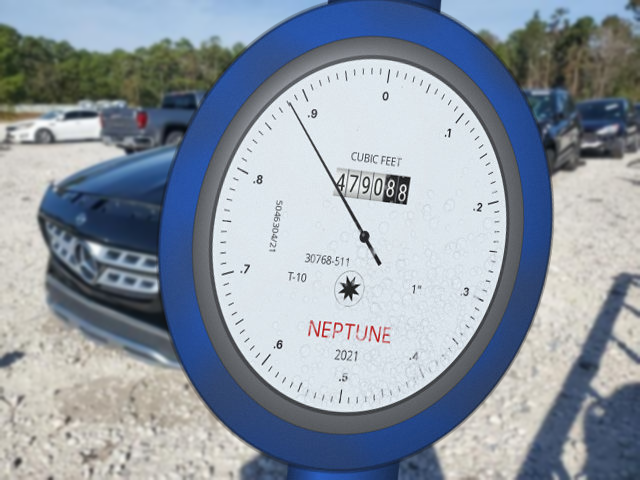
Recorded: 479087.88; ft³
